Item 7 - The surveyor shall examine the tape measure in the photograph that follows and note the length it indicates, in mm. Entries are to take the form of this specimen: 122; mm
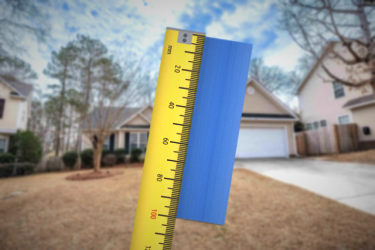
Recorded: 100; mm
